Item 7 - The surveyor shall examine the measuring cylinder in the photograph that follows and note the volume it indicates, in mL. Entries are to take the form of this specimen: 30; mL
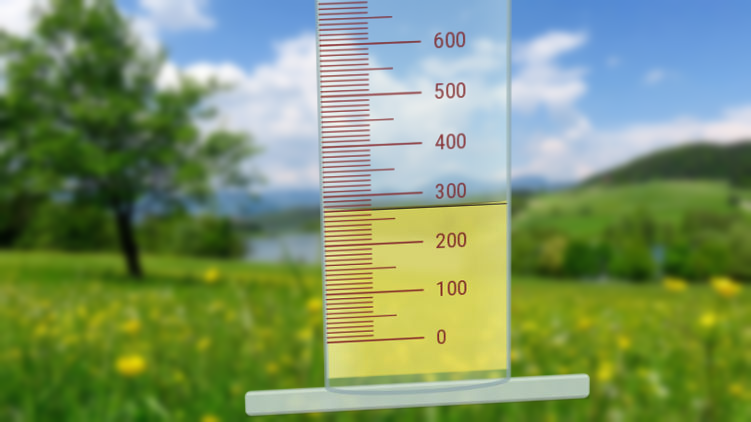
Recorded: 270; mL
